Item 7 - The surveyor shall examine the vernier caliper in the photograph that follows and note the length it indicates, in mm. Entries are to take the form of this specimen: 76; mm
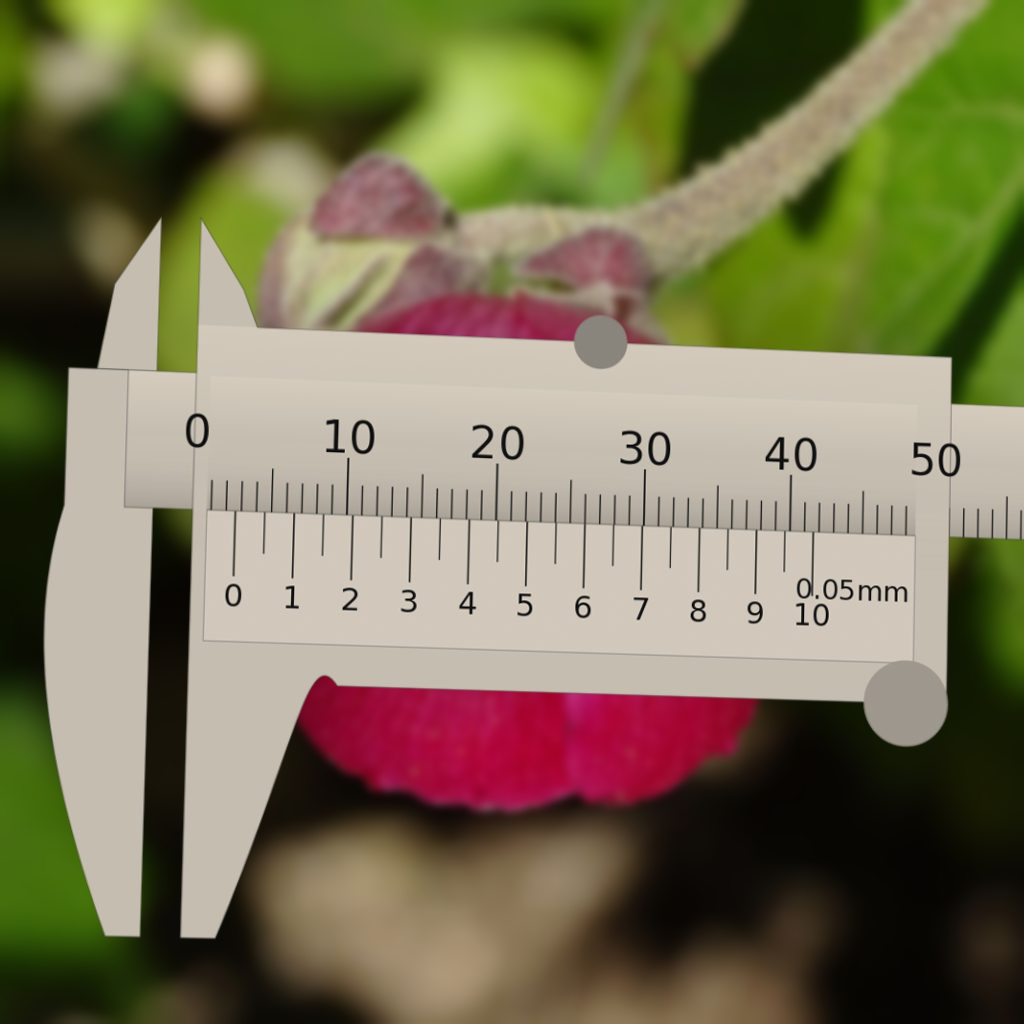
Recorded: 2.6; mm
